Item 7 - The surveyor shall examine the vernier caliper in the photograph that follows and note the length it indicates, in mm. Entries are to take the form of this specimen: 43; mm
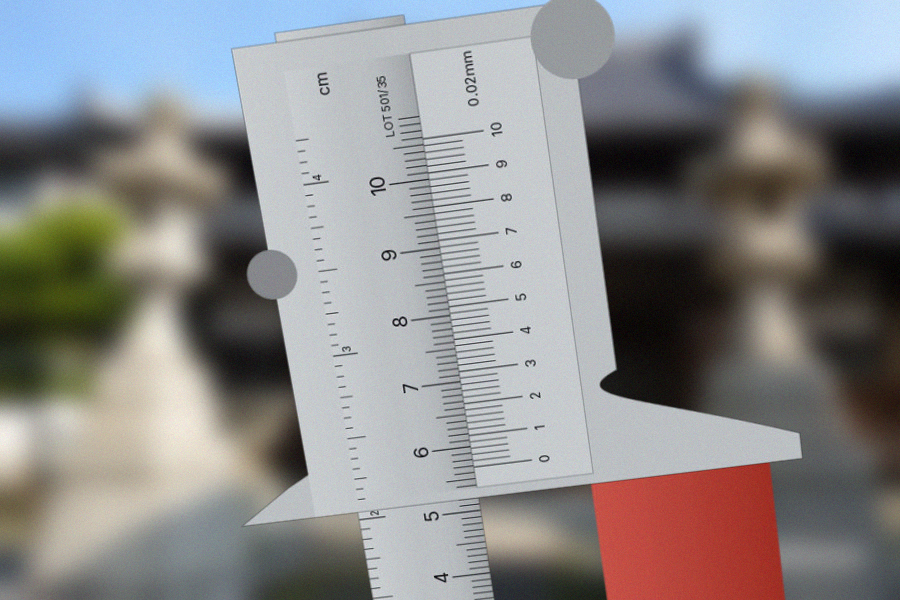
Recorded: 56.8; mm
